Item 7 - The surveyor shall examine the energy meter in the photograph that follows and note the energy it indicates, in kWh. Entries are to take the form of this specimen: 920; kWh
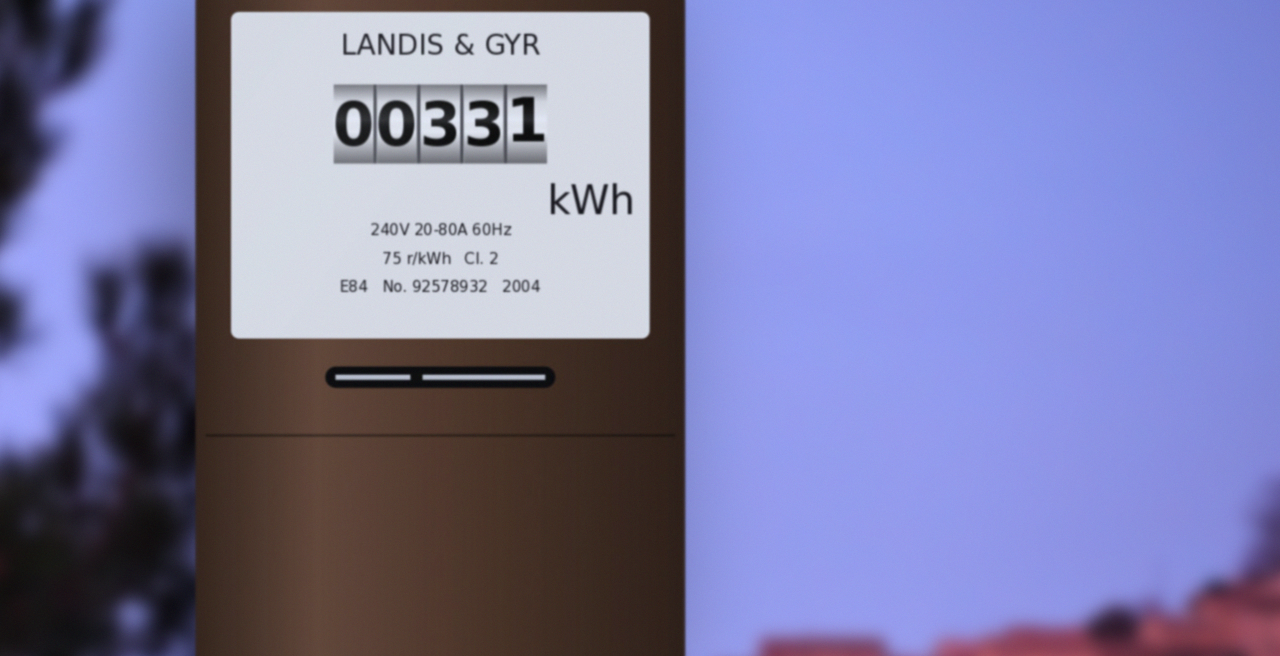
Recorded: 331; kWh
